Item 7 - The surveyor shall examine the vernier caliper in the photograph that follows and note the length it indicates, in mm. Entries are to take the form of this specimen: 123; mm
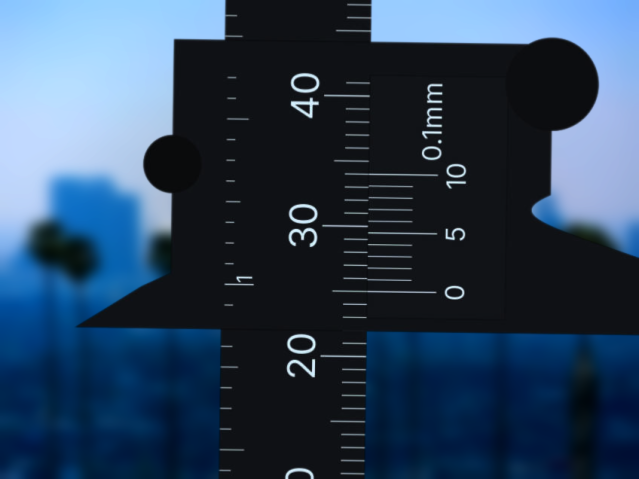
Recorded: 25.0; mm
